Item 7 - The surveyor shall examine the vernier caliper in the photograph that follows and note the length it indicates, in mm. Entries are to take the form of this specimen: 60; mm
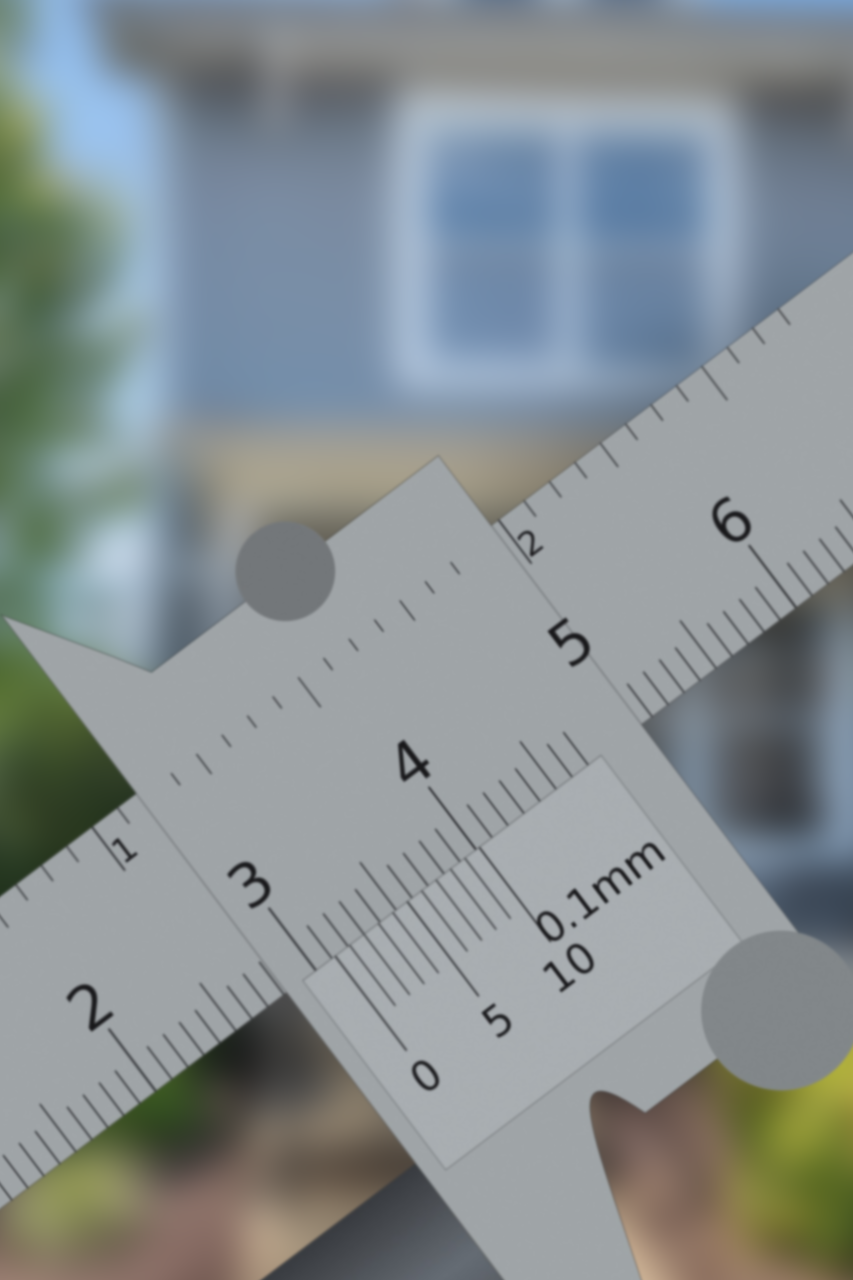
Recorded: 31.2; mm
